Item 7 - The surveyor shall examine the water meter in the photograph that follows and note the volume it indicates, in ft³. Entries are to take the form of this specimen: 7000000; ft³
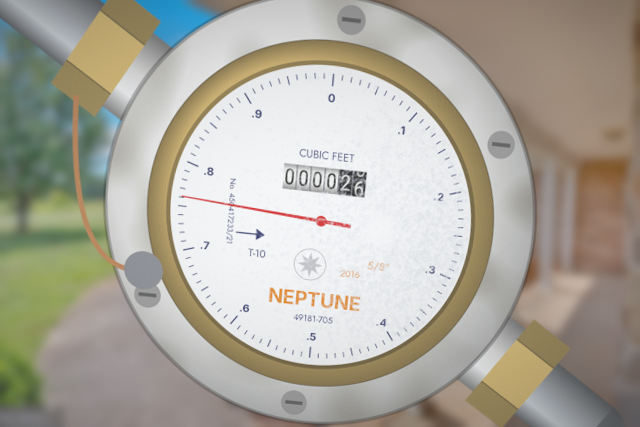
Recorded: 25.76; ft³
